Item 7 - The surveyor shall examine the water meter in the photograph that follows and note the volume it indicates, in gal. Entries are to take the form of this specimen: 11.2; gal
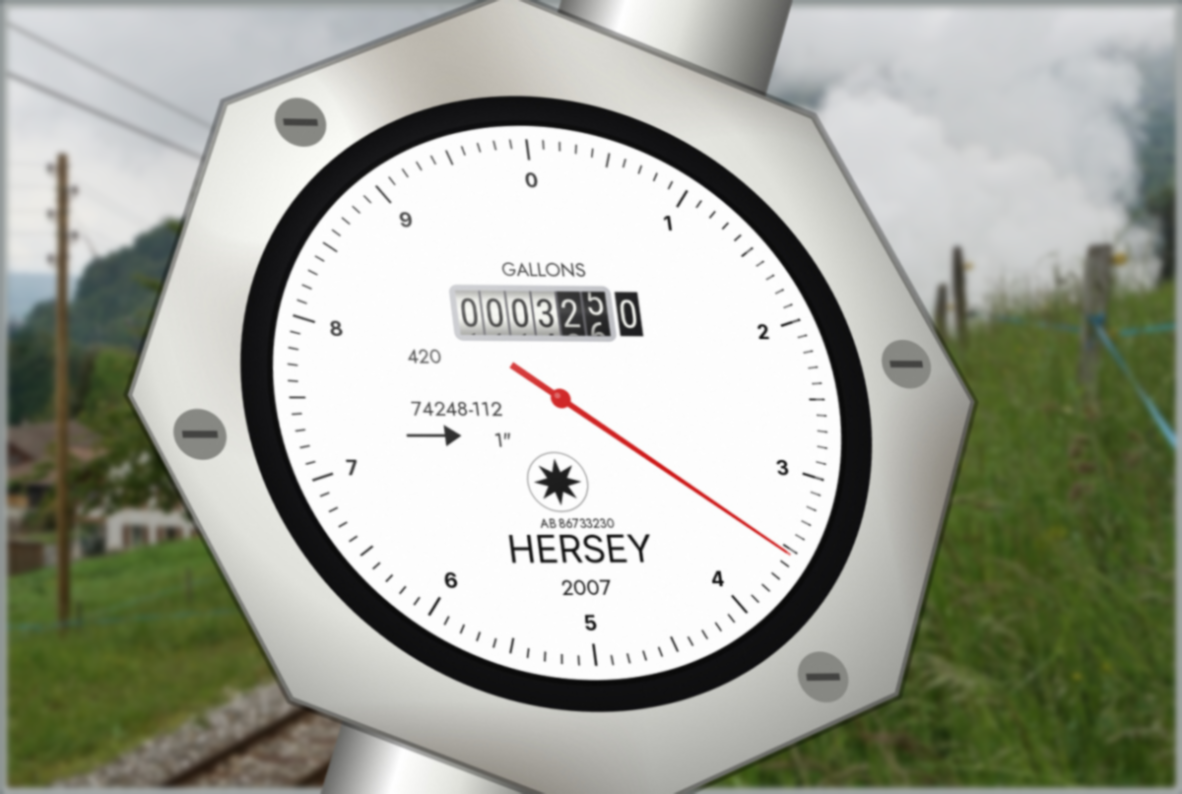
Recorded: 3253.5; gal
